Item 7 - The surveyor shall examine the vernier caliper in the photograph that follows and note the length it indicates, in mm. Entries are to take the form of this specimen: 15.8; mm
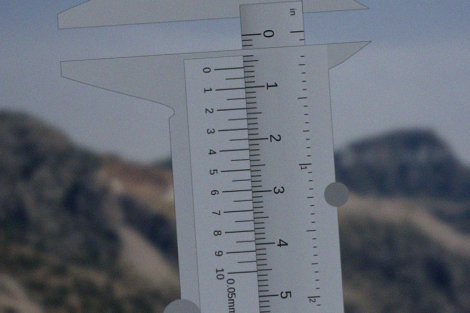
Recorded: 6.2; mm
